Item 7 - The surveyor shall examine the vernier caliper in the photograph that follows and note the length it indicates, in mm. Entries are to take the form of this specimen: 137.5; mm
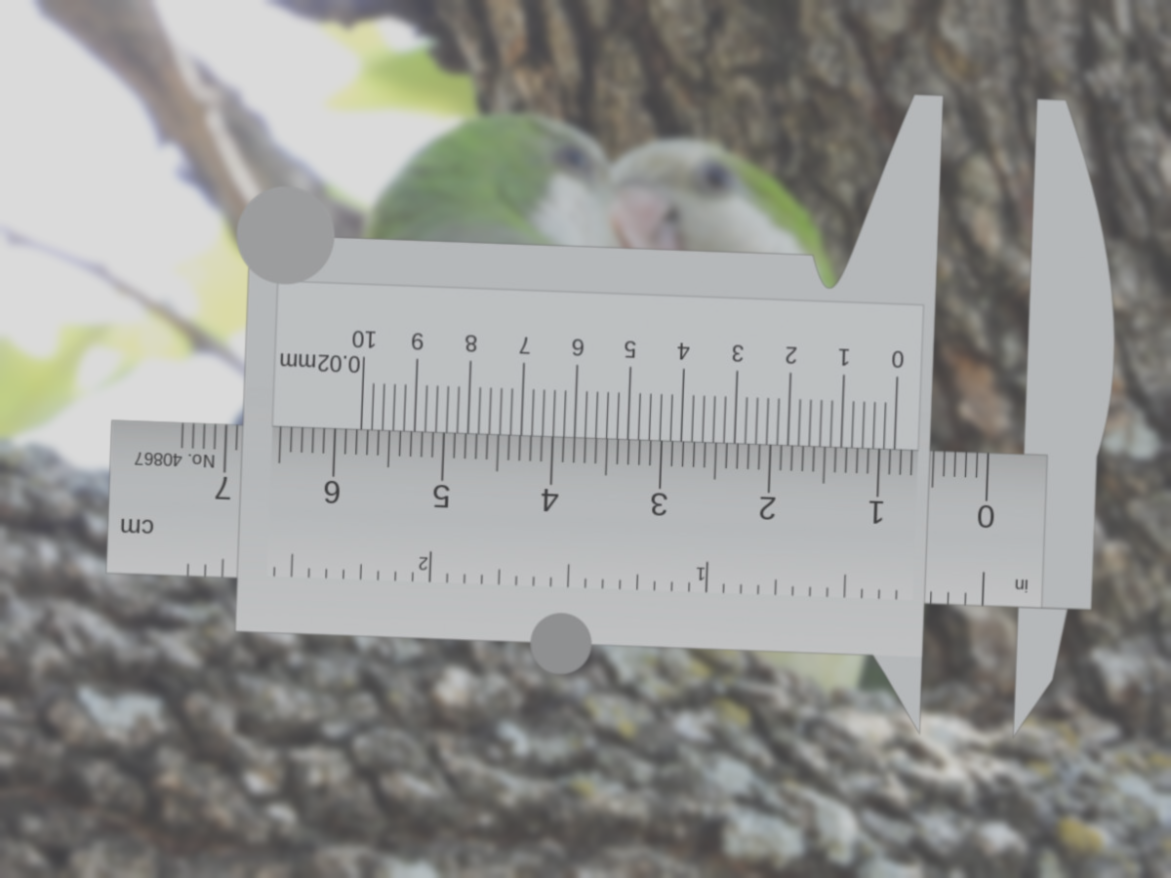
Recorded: 8.6; mm
